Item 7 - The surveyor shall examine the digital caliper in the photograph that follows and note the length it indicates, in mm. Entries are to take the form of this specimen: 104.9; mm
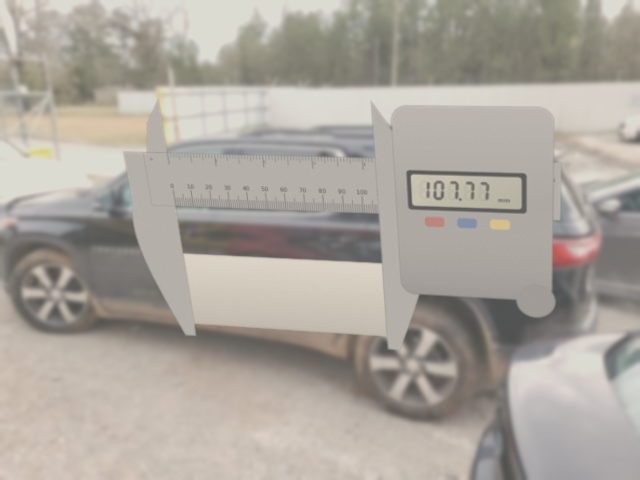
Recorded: 107.77; mm
